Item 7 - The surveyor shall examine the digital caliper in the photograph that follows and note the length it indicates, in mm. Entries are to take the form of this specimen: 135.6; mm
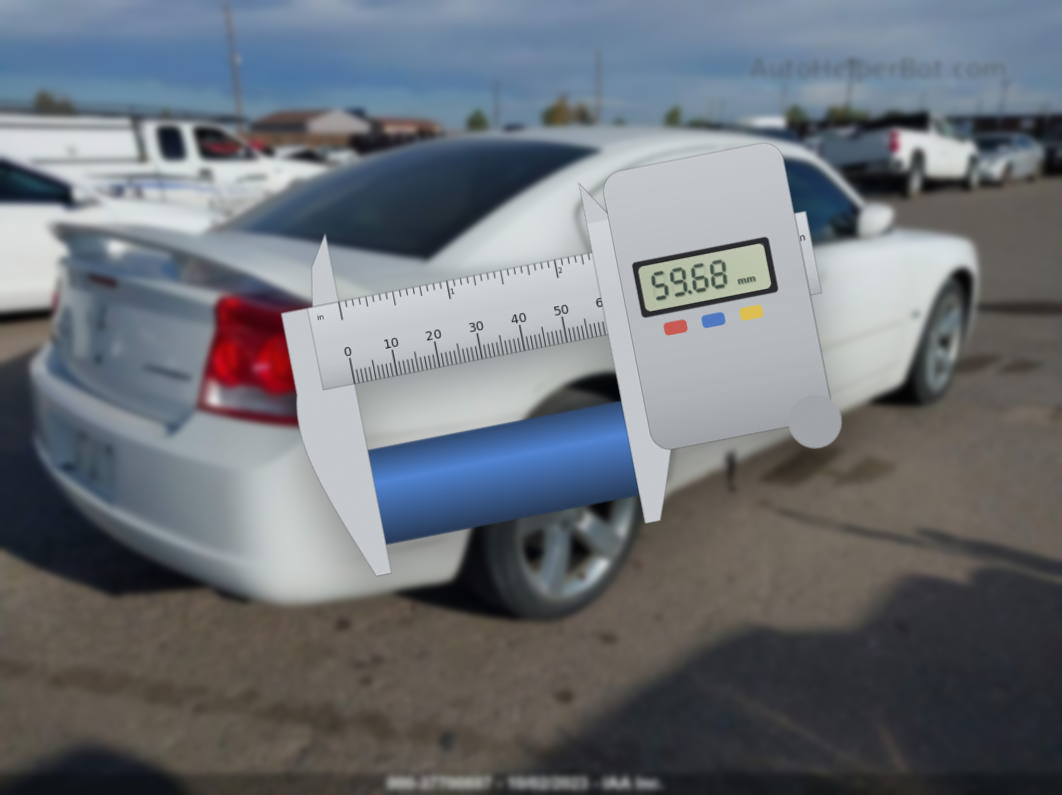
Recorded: 59.68; mm
